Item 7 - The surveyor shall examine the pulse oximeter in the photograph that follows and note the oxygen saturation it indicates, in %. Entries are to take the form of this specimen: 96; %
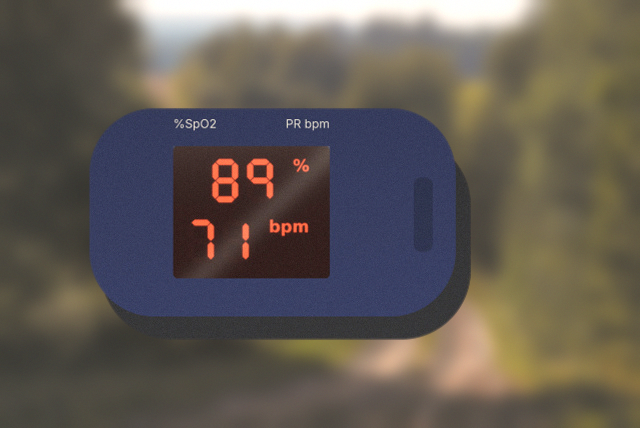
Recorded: 89; %
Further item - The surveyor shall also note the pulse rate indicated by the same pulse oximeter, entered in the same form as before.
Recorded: 71; bpm
